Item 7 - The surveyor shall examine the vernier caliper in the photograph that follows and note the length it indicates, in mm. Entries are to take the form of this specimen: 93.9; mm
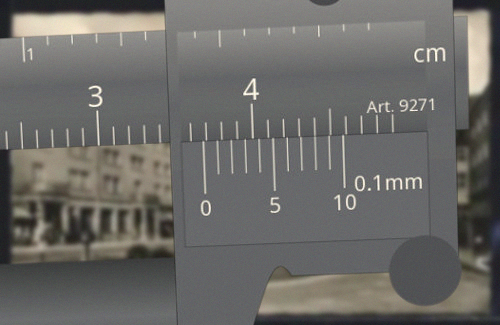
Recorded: 36.8; mm
